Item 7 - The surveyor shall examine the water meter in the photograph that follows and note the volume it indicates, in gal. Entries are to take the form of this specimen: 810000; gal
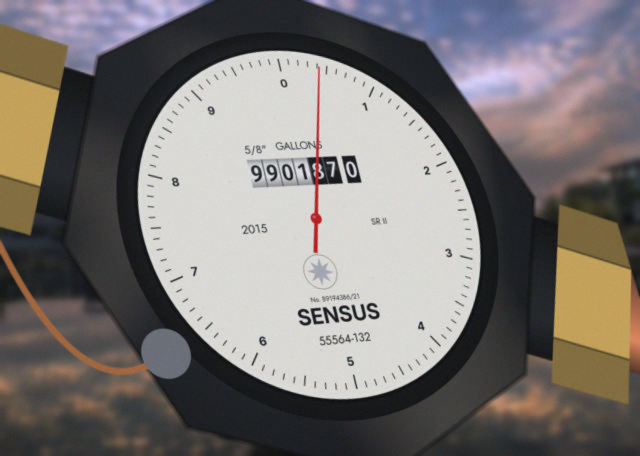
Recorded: 9901870.4; gal
